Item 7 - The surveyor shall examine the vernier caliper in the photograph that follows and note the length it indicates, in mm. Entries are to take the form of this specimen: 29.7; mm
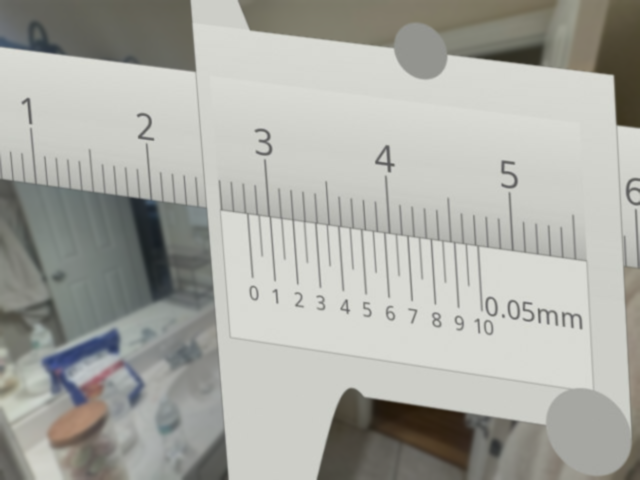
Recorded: 28.2; mm
